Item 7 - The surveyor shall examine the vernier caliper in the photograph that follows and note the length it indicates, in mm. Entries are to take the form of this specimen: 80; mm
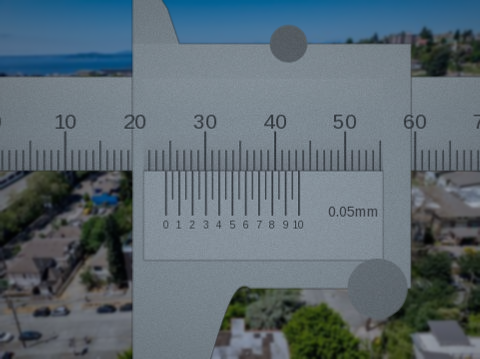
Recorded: 24.4; mm
